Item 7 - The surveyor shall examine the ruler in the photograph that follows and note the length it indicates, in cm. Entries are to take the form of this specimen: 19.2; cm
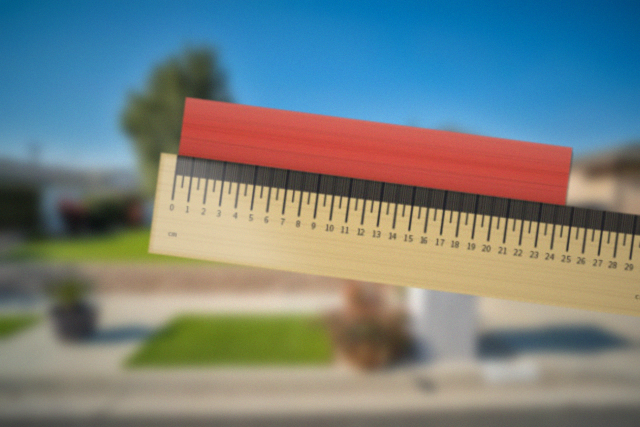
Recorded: 24.5; cm
